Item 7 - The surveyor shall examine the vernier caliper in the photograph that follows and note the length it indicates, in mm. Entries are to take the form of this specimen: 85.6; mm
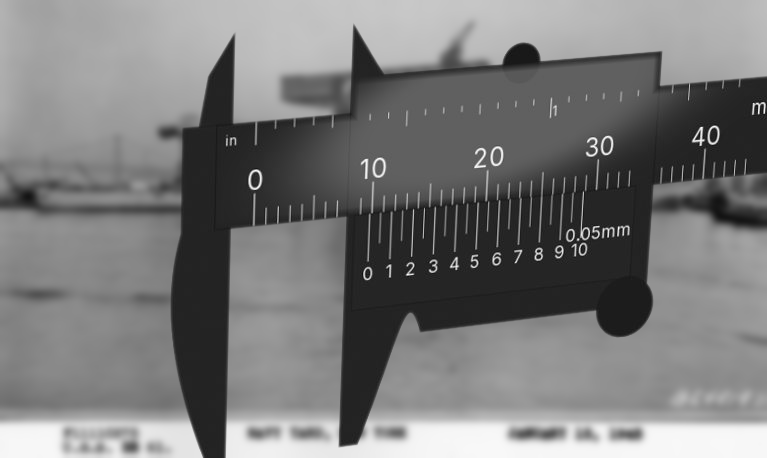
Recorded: 9.8; mm
